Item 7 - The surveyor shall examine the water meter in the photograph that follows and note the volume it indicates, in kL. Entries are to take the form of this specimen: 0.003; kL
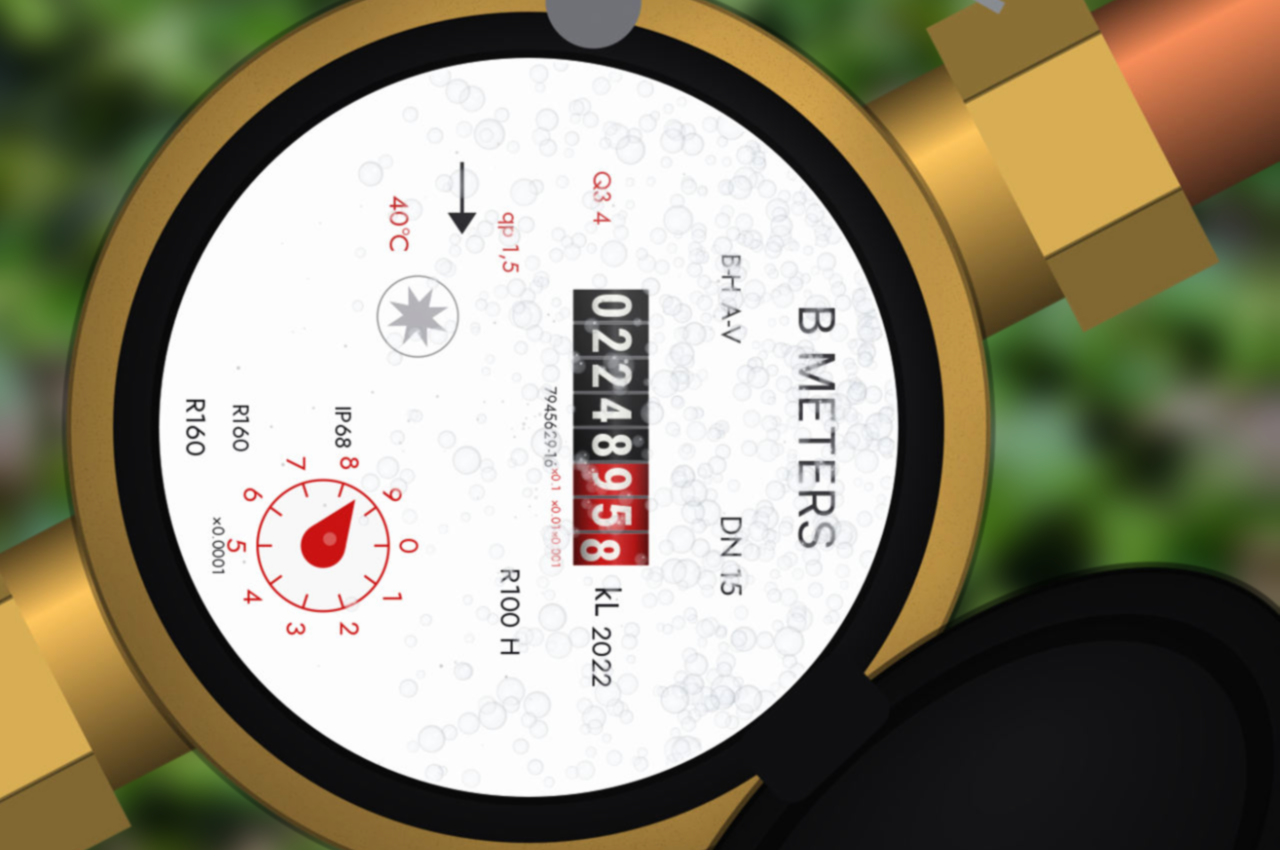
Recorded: 2248.9578; kL
